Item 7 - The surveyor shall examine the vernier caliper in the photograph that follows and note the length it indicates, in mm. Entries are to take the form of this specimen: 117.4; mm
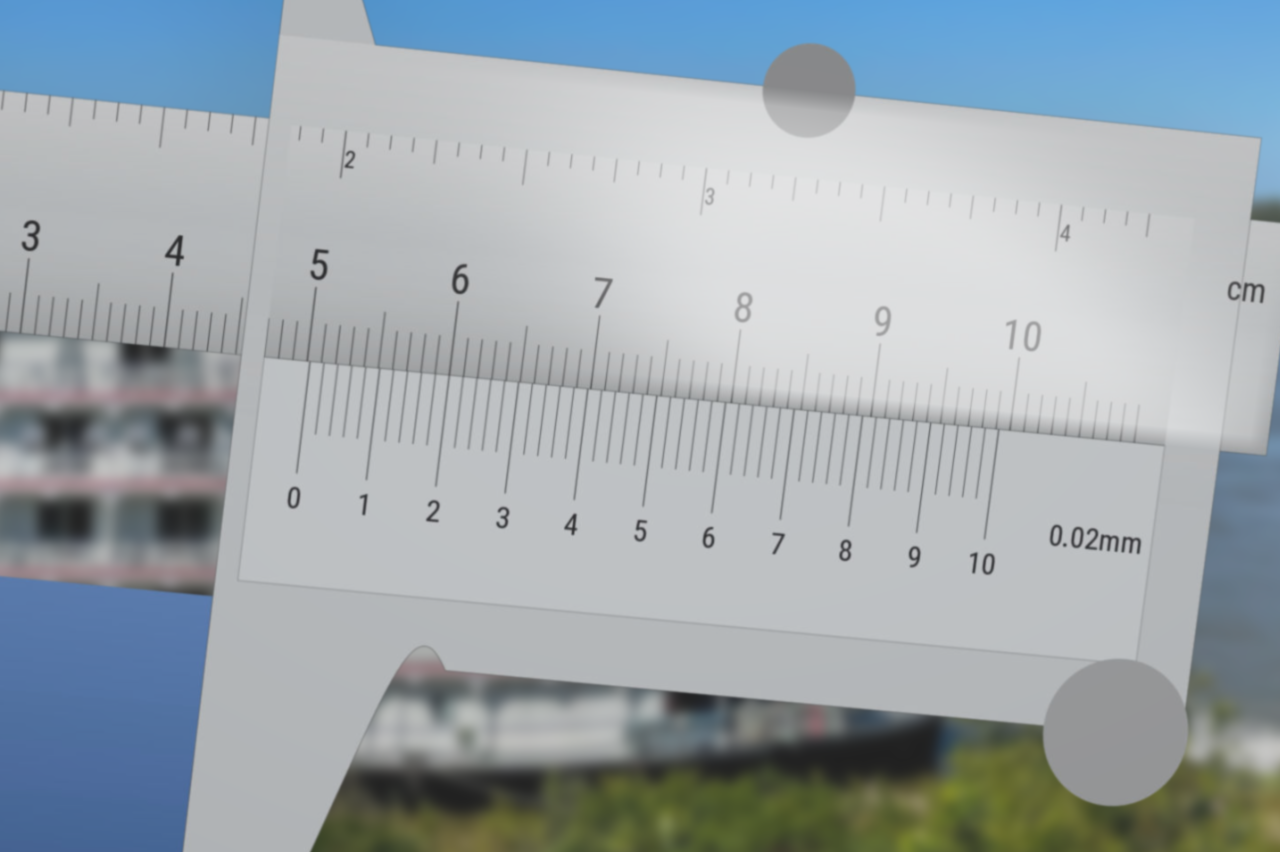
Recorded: 50.2; mm
